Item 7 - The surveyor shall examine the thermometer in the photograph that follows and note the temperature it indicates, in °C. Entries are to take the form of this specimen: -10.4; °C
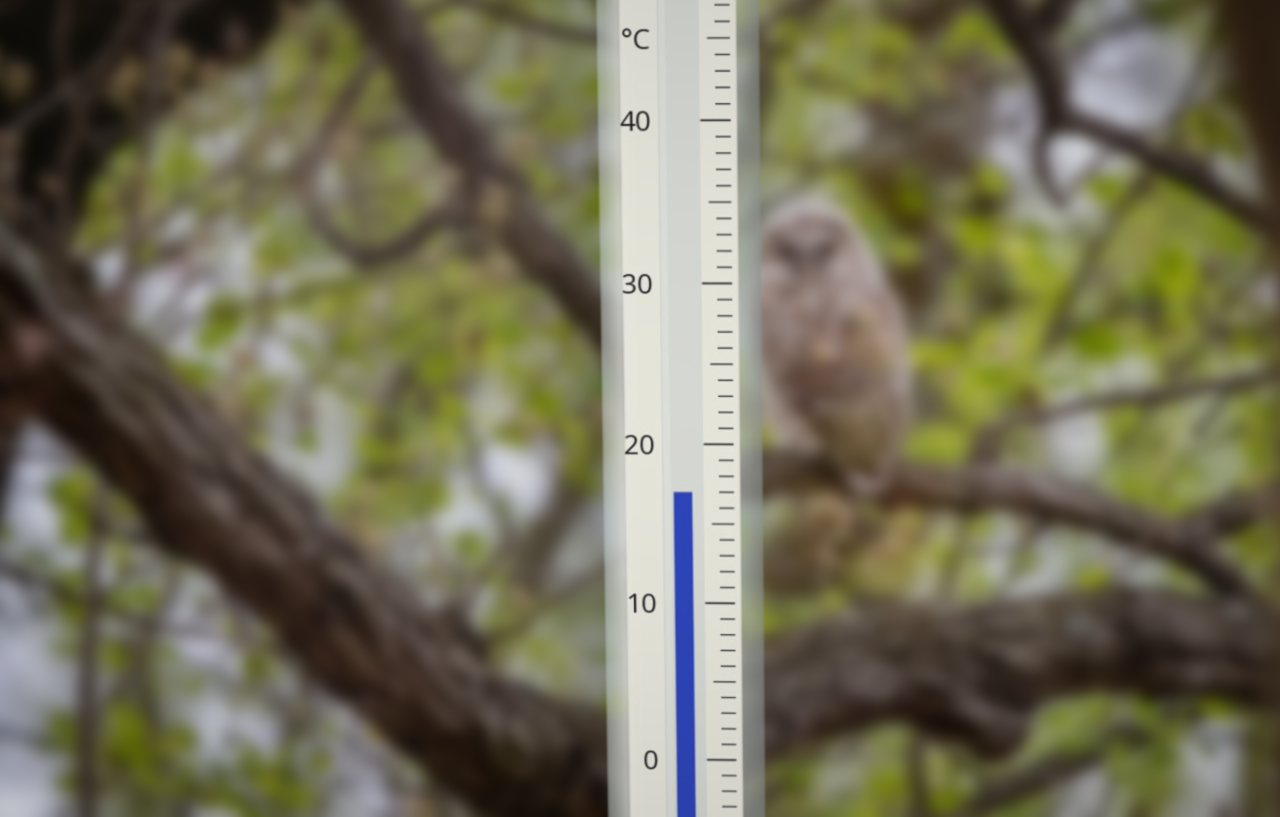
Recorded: 17; °C
